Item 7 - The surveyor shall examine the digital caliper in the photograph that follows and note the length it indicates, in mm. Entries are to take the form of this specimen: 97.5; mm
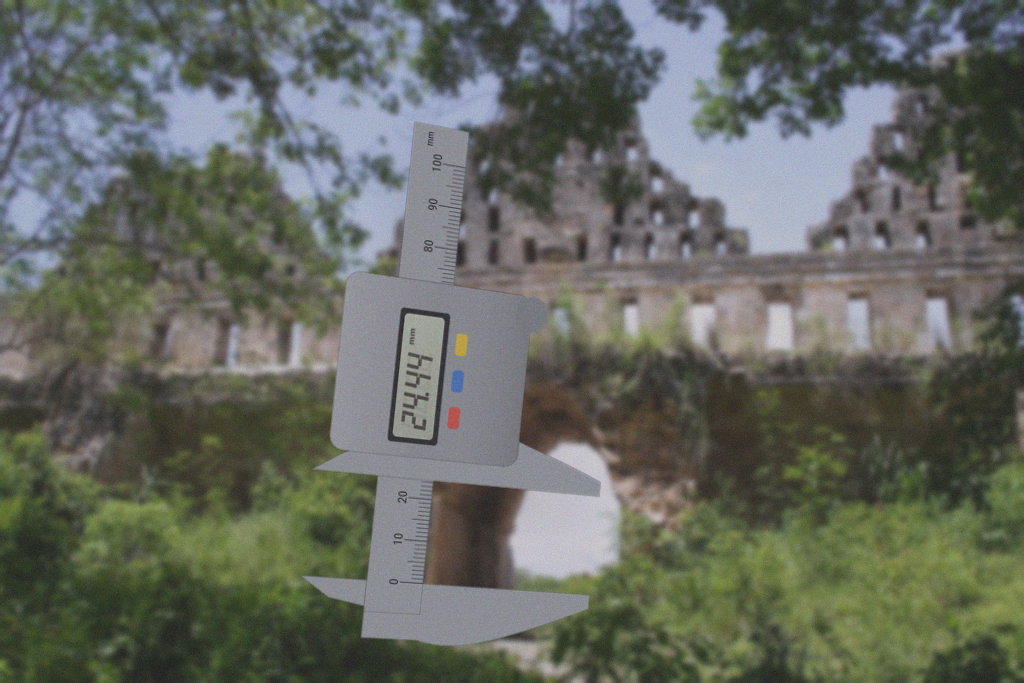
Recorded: 24.44; mm
